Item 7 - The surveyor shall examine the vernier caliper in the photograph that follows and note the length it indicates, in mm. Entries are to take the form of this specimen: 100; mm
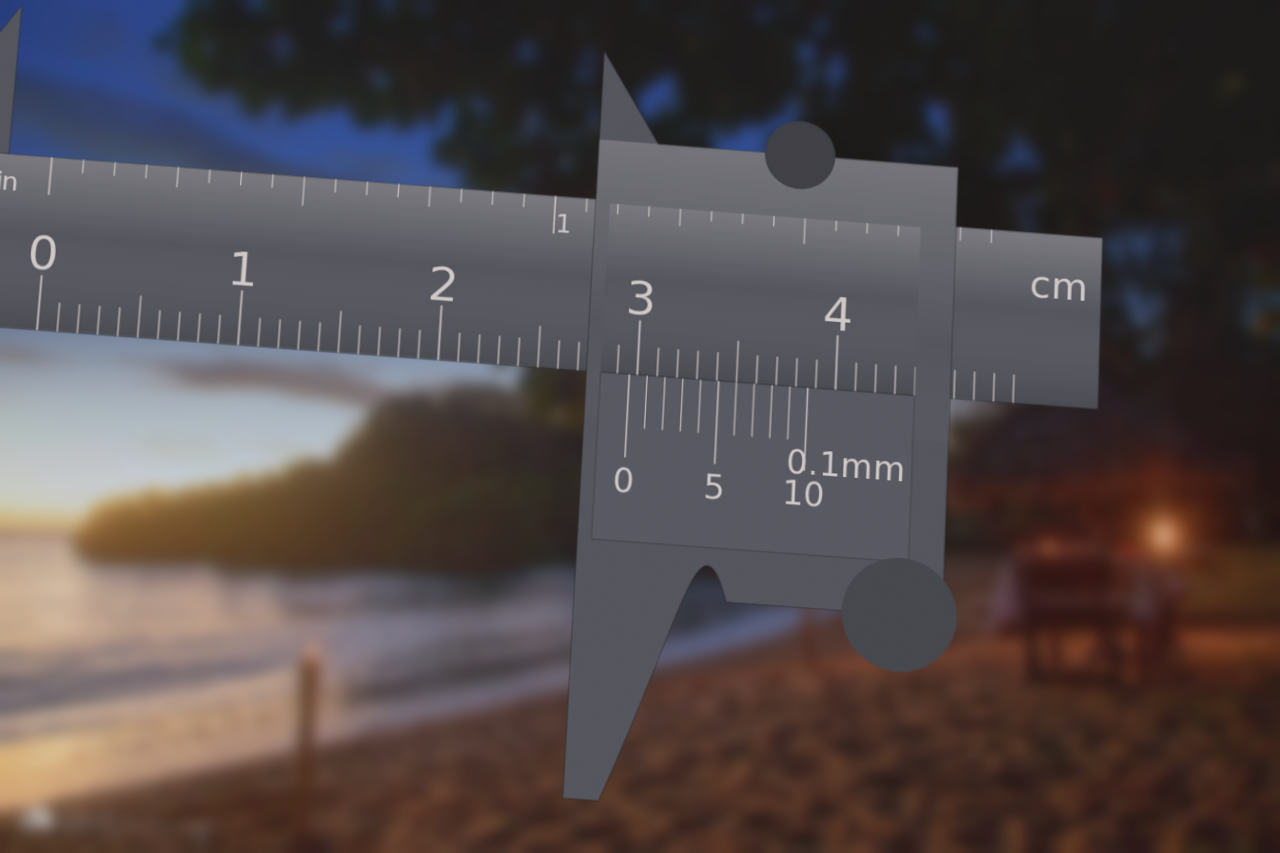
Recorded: 29.6; mm
